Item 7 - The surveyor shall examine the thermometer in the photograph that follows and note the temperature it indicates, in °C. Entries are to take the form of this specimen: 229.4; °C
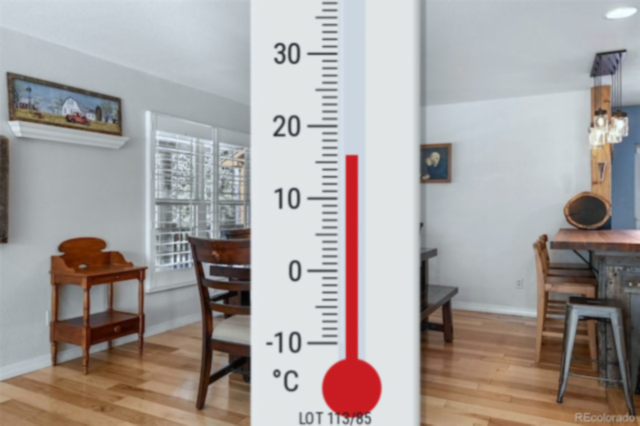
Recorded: 16; °C
